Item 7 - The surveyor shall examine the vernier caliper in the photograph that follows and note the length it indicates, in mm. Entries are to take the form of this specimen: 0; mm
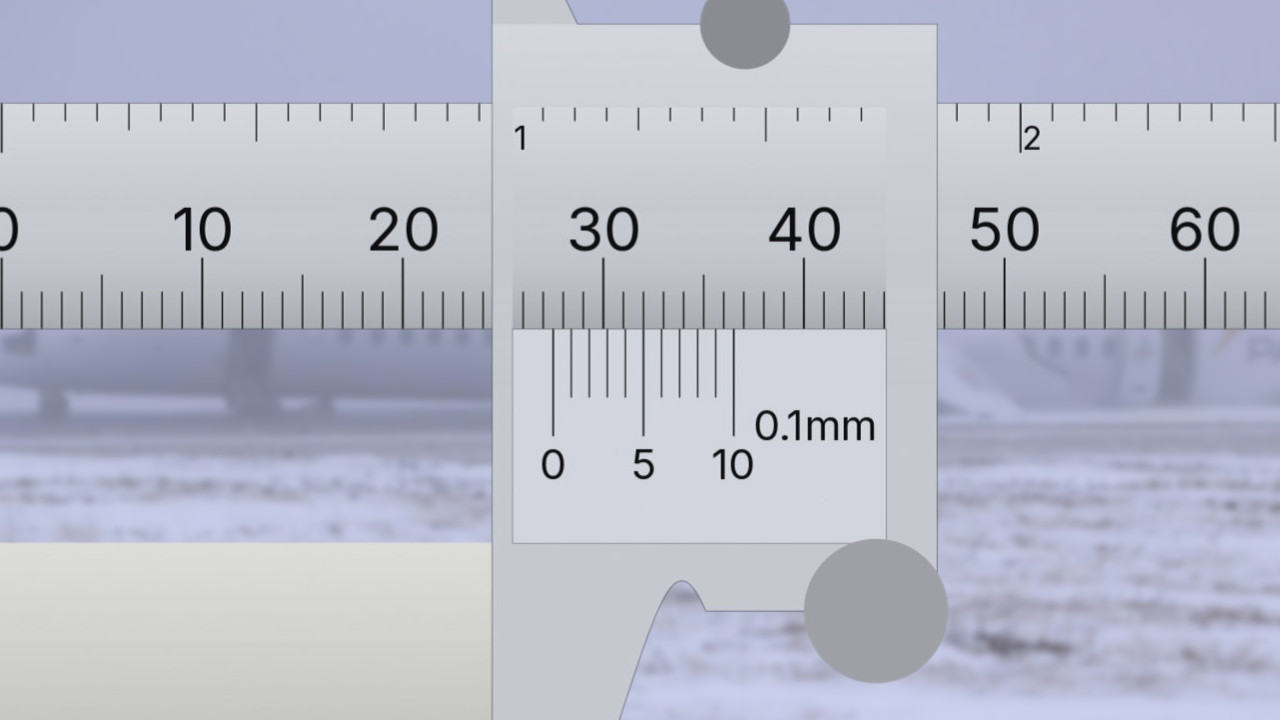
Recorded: 27.5; mm
